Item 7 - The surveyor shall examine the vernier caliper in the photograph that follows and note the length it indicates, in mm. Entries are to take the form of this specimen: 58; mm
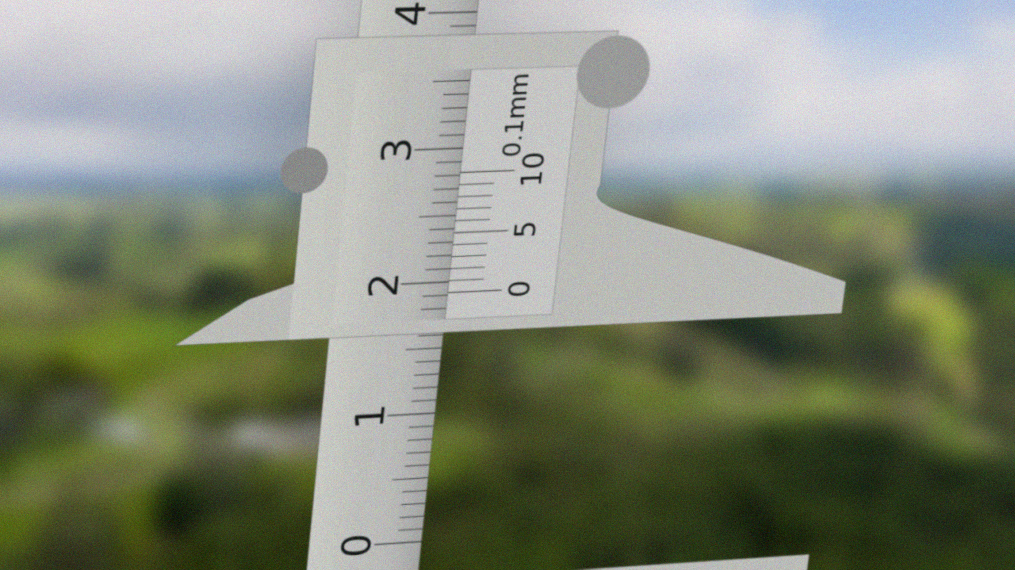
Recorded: 19.2; mm
